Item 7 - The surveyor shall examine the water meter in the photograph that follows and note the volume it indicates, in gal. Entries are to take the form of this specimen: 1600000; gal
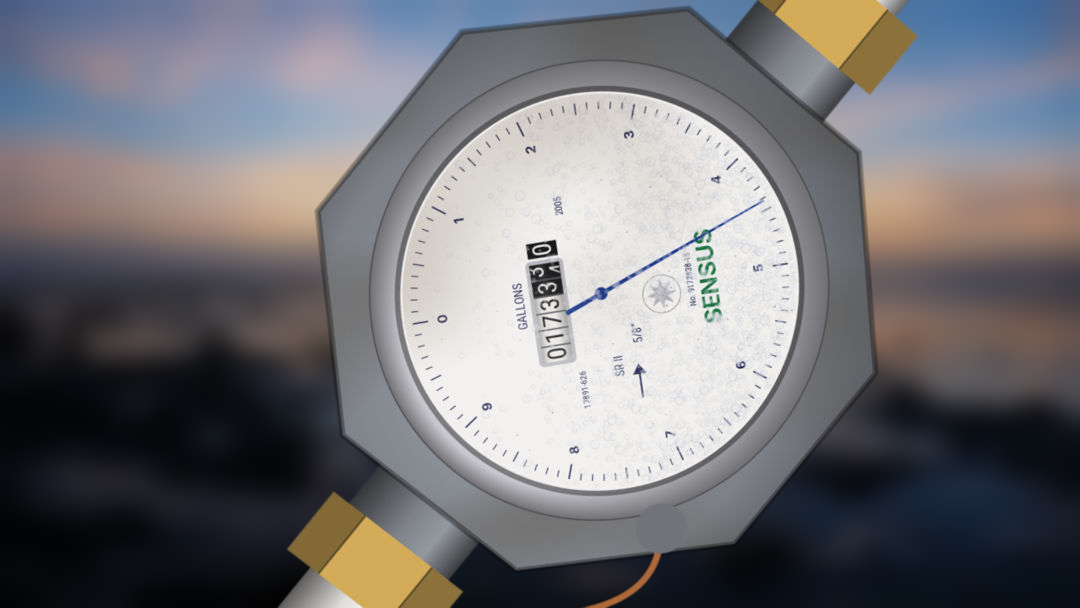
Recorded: 173334.4; gal
